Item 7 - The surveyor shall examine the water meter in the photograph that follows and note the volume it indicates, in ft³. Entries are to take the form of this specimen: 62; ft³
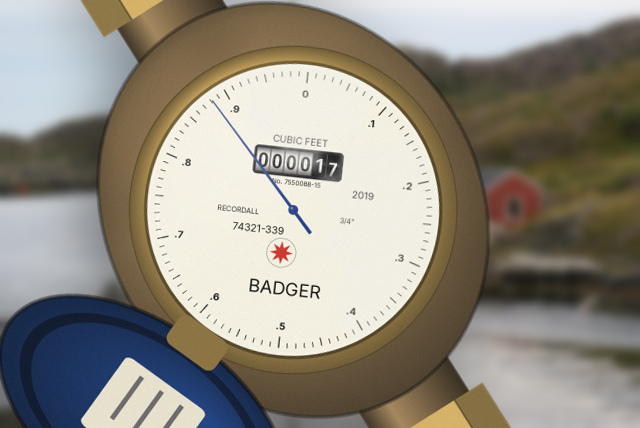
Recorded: 16.88; ft³
